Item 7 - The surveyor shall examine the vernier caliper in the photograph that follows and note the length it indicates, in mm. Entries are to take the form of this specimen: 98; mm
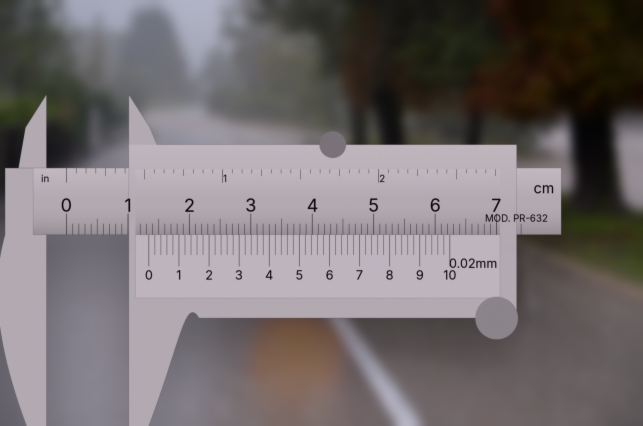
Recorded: 13.4; mm
